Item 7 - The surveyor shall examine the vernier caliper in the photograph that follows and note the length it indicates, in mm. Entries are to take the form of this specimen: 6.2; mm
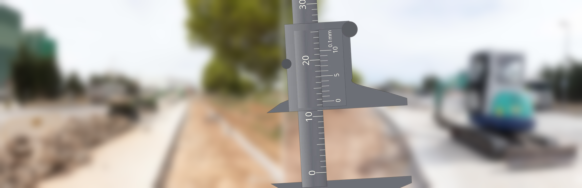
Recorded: 12.6; mm
